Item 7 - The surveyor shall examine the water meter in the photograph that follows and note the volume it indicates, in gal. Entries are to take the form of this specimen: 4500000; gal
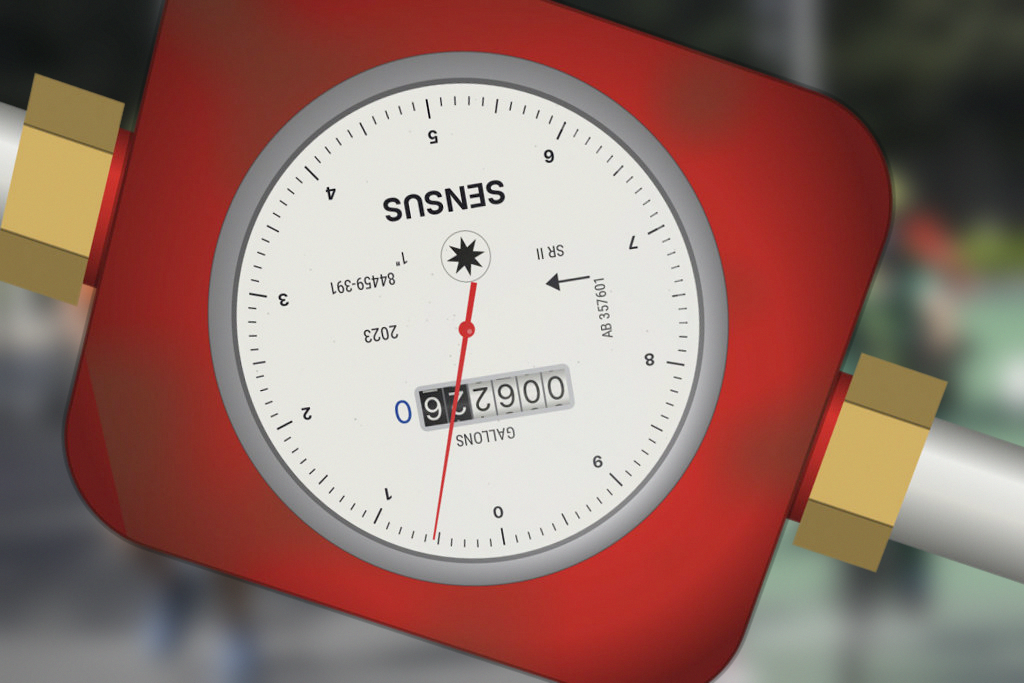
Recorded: 62260.5; gal
